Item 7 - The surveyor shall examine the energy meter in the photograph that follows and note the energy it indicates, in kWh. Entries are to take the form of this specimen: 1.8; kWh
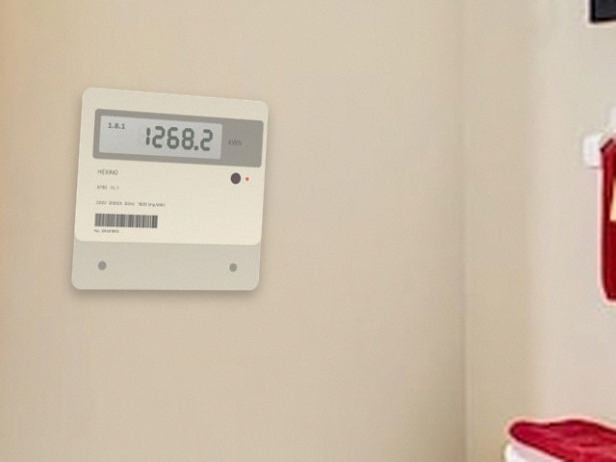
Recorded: 1268.2; kWh
